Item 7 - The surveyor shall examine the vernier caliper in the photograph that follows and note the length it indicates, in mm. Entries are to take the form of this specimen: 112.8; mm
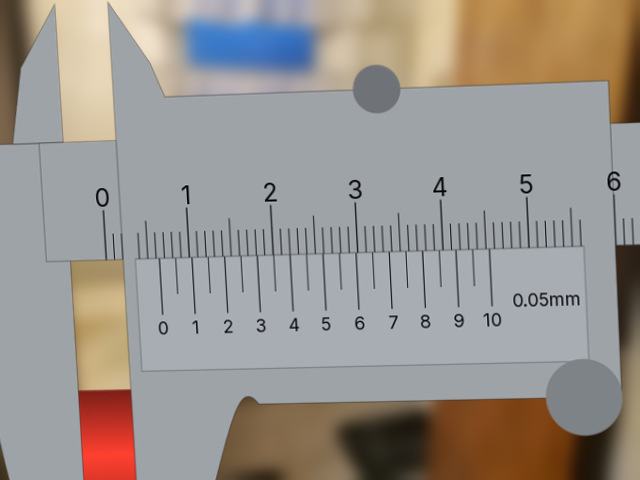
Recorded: 6.4; mm
